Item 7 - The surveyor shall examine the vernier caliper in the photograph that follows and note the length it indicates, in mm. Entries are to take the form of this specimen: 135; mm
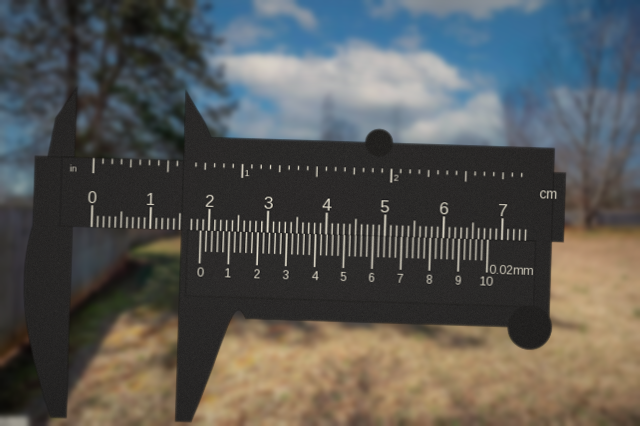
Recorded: 18.6; mm
